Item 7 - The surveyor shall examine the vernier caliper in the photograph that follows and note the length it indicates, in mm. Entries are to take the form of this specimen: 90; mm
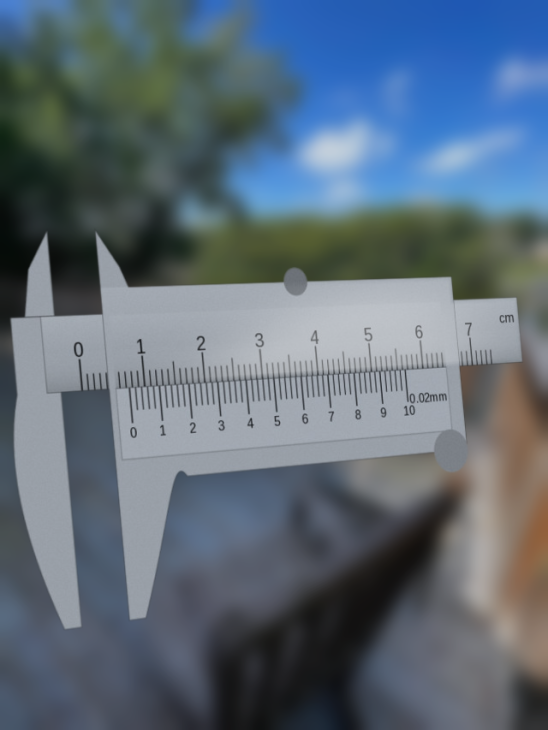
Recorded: 7.5; mm
